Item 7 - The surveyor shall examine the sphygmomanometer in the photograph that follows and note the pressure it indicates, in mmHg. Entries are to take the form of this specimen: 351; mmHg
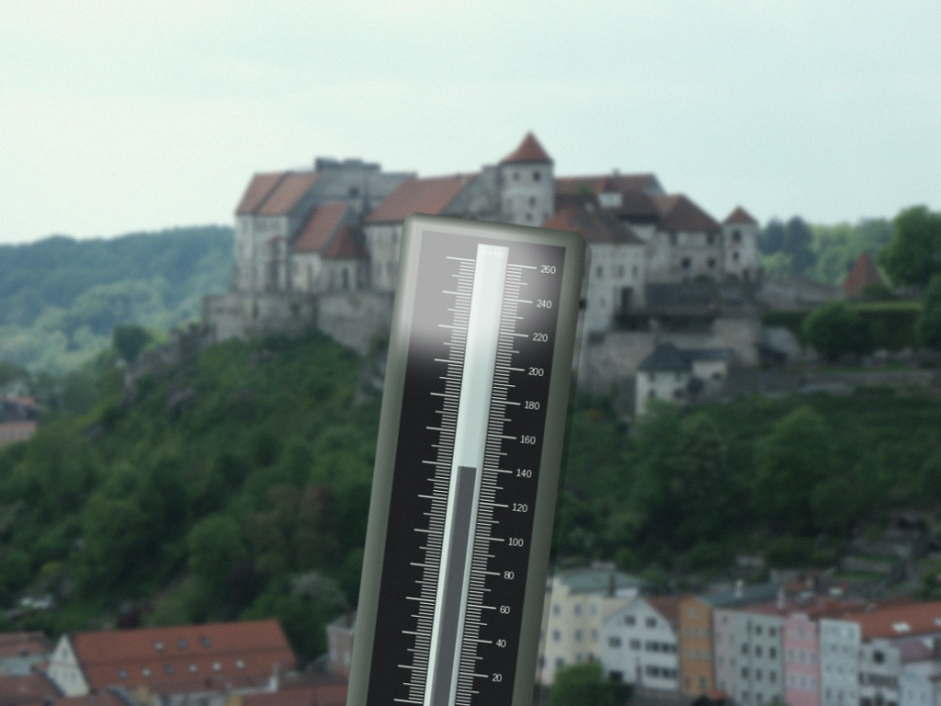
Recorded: 140; mmHg
